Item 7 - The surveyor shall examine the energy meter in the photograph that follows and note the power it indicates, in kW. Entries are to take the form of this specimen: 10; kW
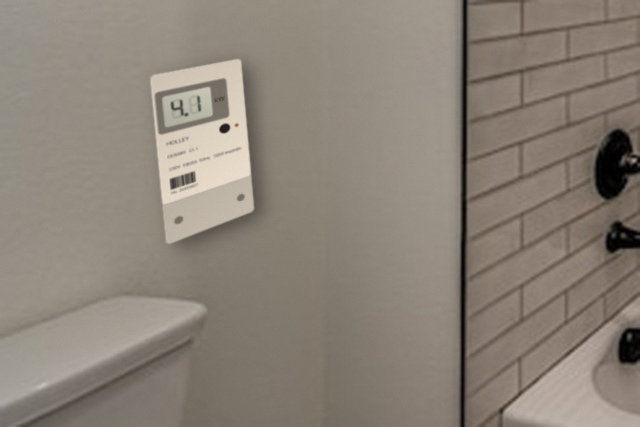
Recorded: 4.1; kW
